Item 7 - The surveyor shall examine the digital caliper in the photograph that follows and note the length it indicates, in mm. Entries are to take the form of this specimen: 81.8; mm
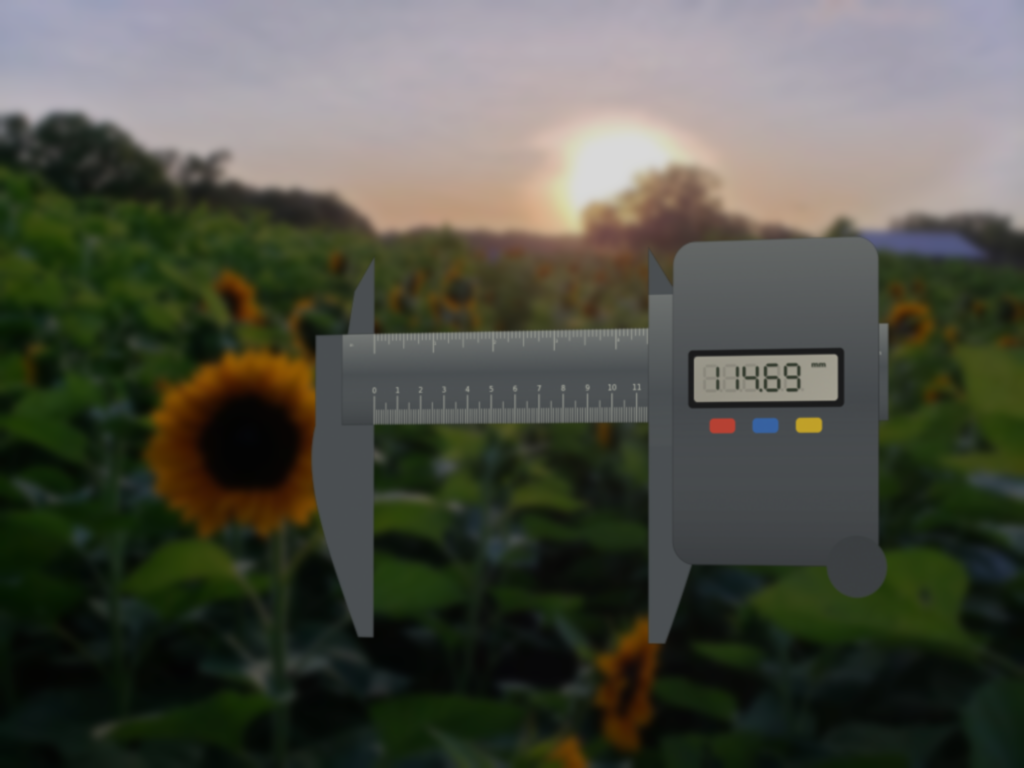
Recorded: 114.69; mm
